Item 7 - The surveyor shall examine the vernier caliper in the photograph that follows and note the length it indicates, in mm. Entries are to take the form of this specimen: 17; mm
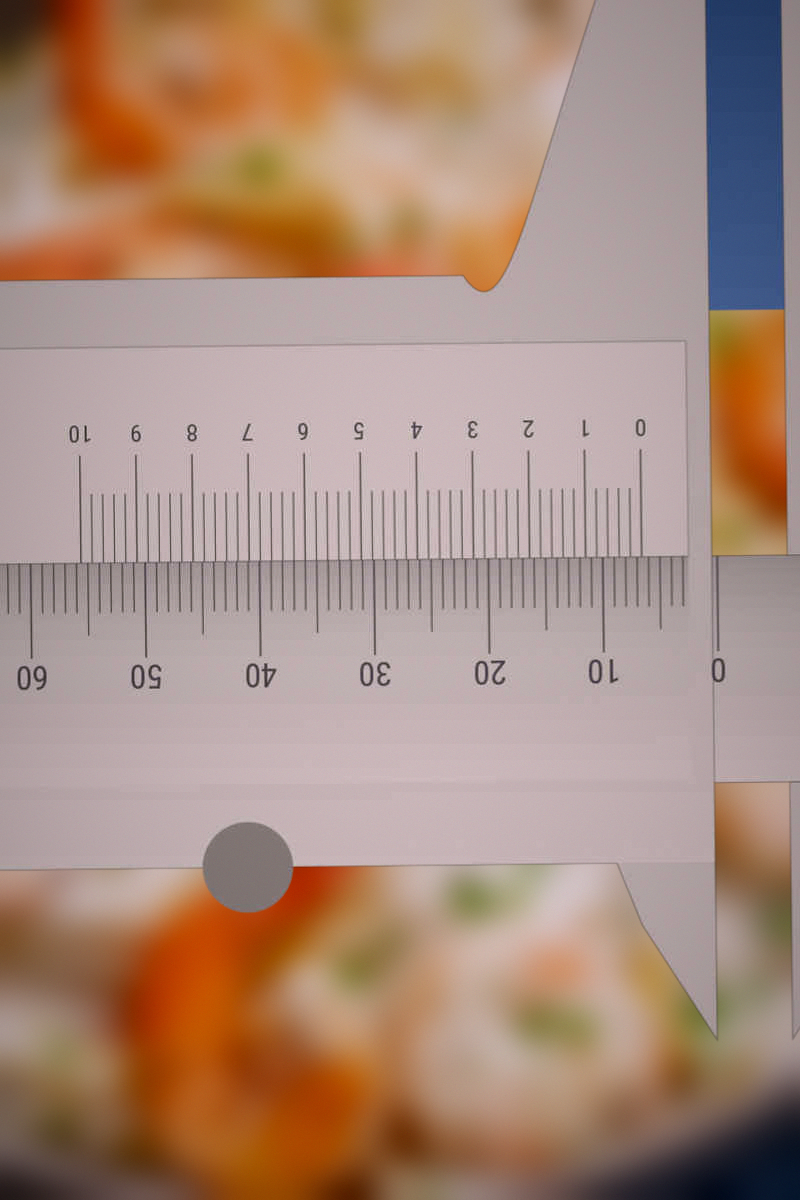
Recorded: 6.6; mm
